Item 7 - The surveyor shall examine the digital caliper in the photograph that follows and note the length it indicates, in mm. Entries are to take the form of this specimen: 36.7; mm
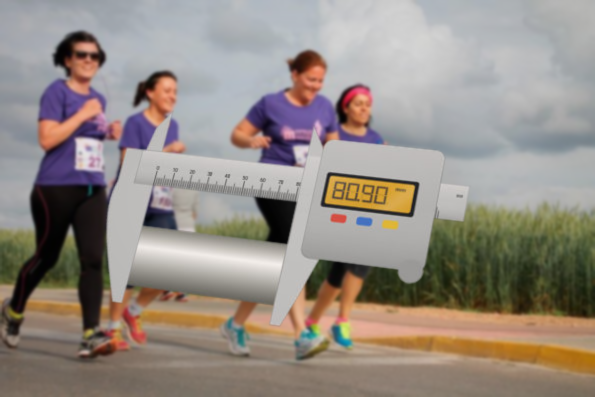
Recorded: 80.90; mm
